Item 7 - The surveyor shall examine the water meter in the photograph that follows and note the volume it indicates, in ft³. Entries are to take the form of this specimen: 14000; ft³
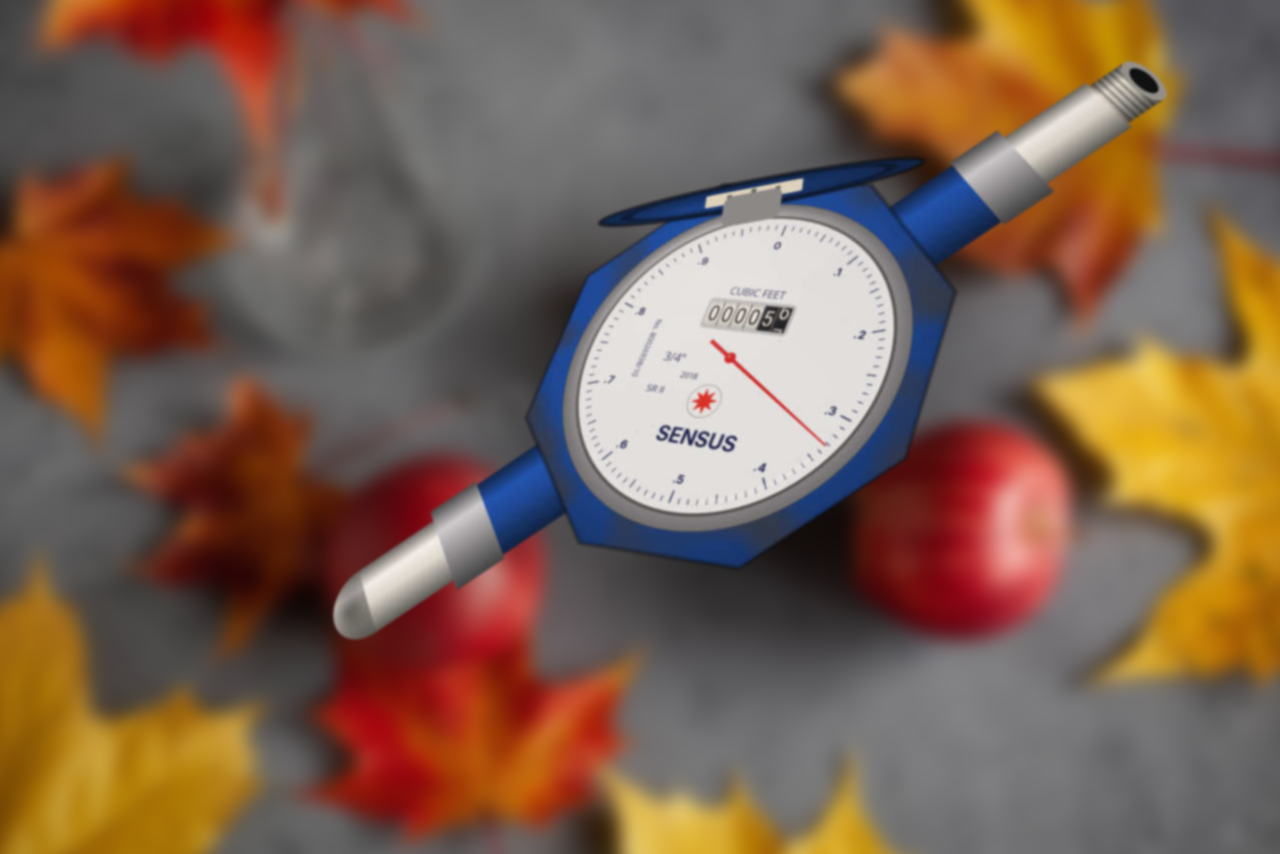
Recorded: 56.33; ft³
